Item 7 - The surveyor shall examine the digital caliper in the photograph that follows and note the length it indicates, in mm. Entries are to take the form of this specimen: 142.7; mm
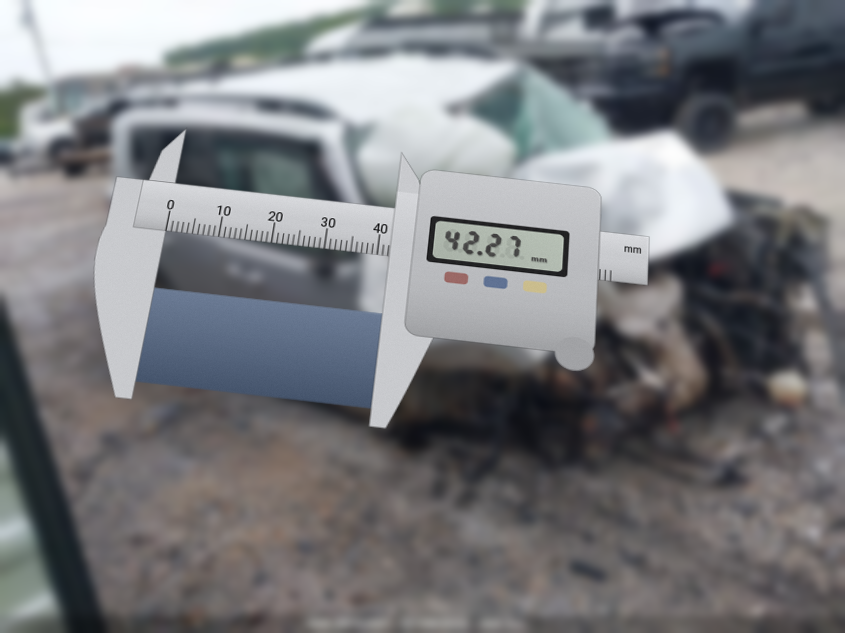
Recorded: 42.27; mm
